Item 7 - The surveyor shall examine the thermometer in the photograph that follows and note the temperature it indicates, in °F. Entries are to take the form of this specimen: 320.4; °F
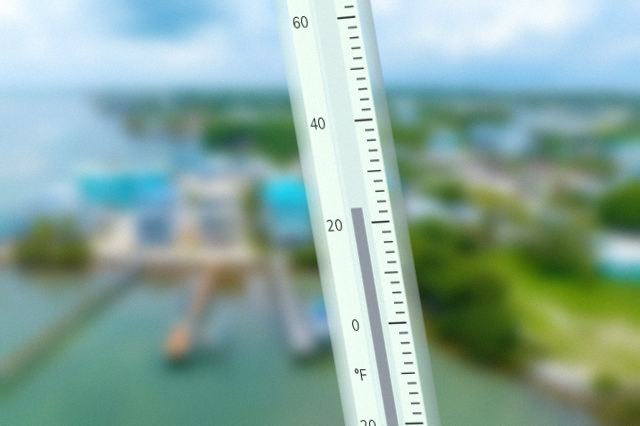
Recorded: 23; °F
